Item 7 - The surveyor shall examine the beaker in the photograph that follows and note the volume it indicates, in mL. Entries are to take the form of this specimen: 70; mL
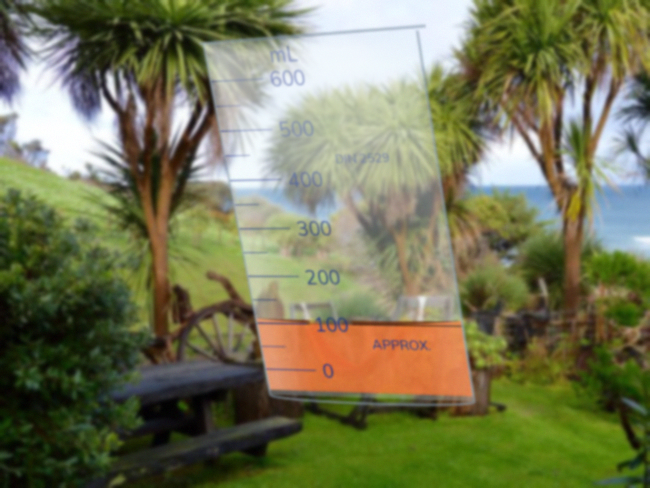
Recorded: 100; mL
